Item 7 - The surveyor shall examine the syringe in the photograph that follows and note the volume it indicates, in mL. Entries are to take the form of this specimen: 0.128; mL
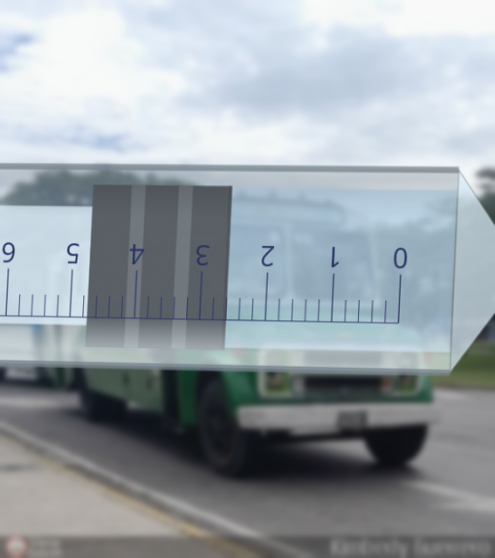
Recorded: 2.6; mL
